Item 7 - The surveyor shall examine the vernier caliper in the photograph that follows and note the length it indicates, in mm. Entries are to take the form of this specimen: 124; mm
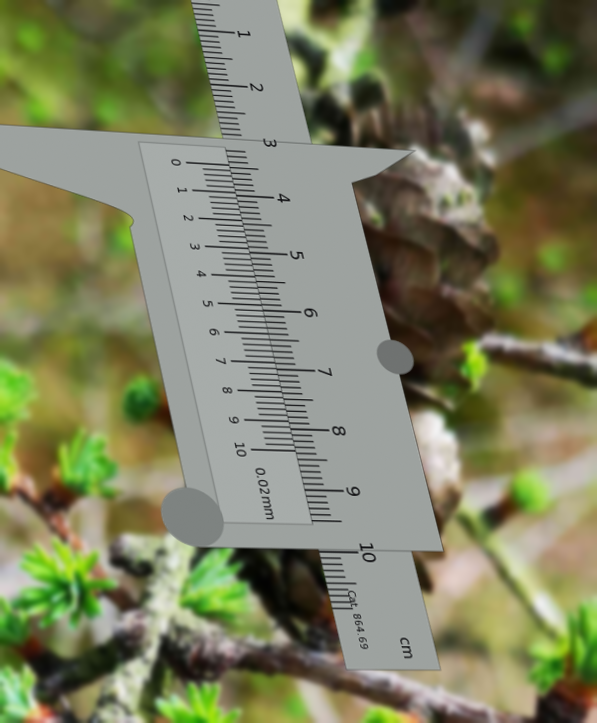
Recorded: 34.6; mm
